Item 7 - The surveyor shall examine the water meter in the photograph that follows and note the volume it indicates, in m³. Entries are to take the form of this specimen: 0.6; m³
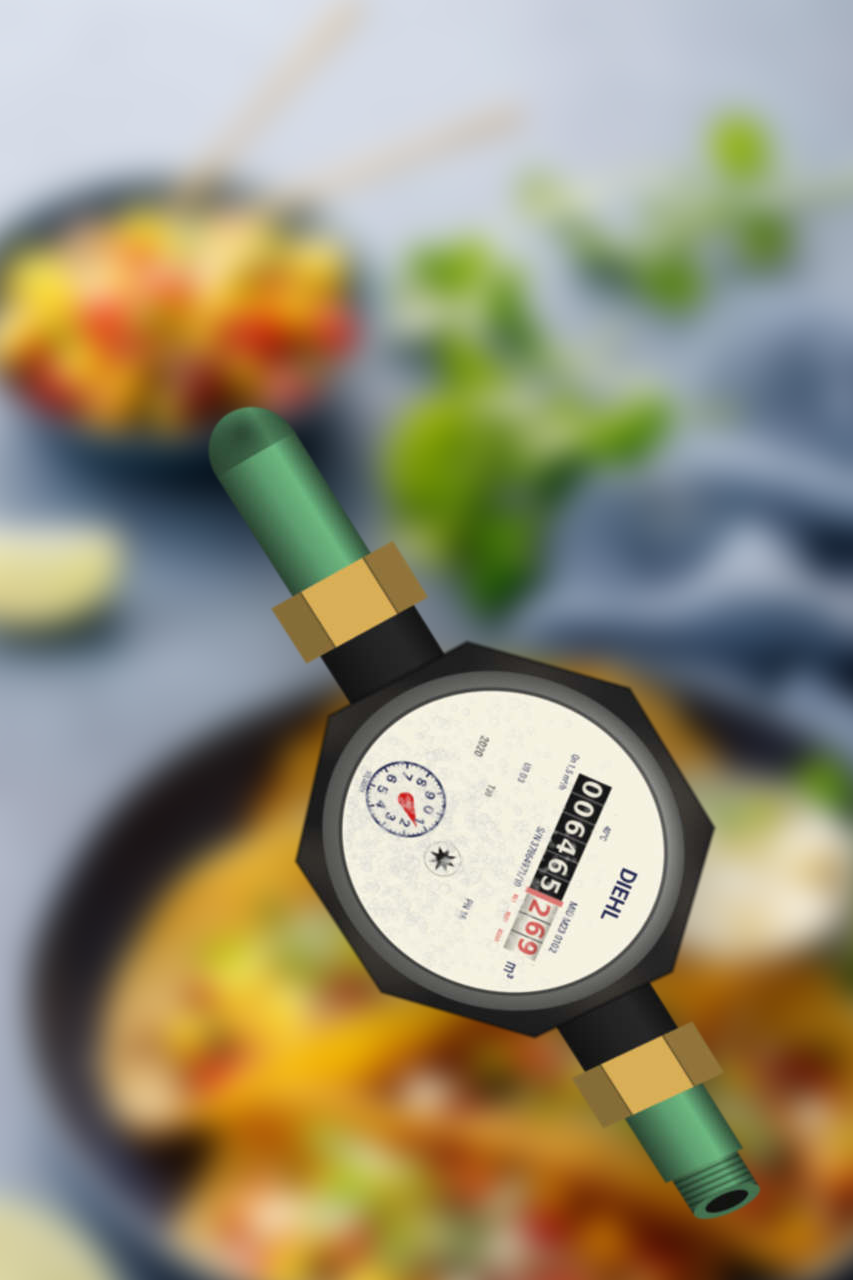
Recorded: 6465.2691; m³
